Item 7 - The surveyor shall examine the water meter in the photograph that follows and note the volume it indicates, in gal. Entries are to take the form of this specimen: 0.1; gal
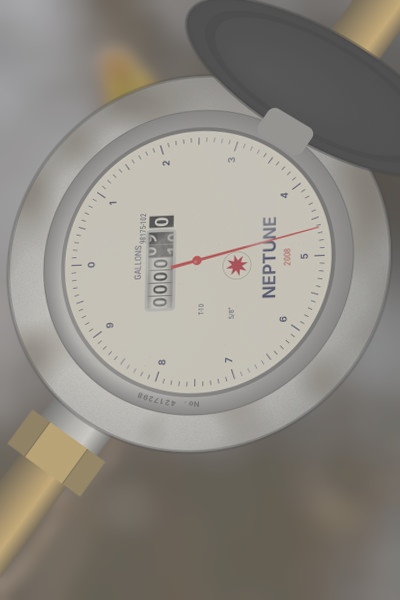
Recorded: 94.6; gal
